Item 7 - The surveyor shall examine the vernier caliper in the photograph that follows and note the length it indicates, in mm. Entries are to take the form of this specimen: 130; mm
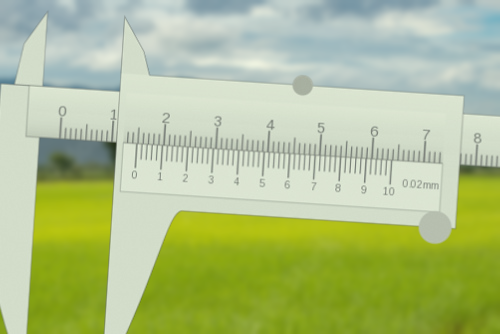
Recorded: 14.8; mm
